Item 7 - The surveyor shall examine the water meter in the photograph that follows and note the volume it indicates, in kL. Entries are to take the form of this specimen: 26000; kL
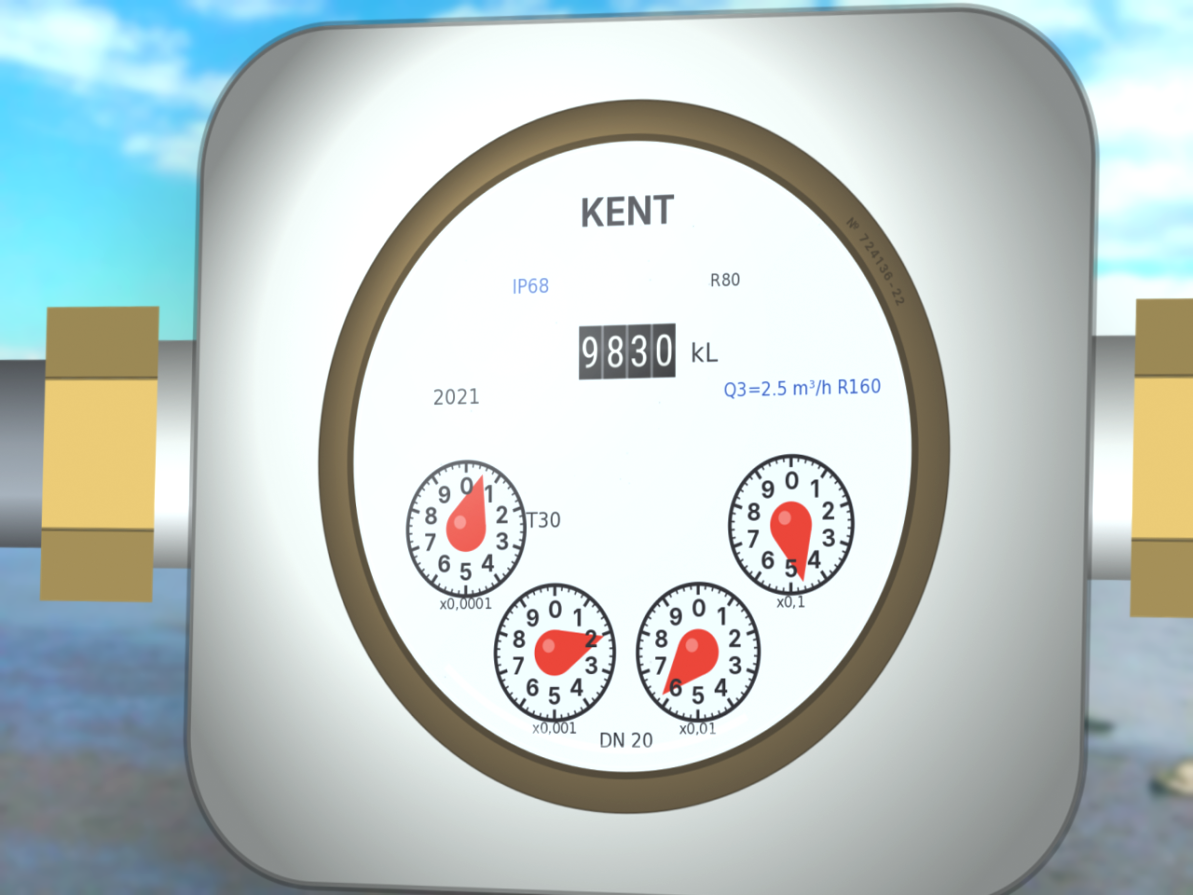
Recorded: 9830.4620; kL
